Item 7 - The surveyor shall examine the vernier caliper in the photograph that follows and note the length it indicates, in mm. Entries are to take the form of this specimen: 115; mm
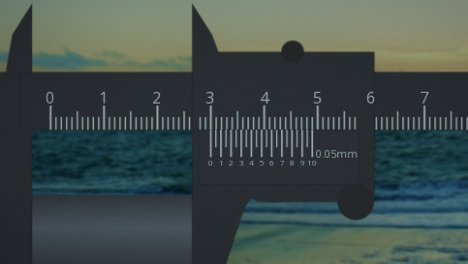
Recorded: 30.0; mm
